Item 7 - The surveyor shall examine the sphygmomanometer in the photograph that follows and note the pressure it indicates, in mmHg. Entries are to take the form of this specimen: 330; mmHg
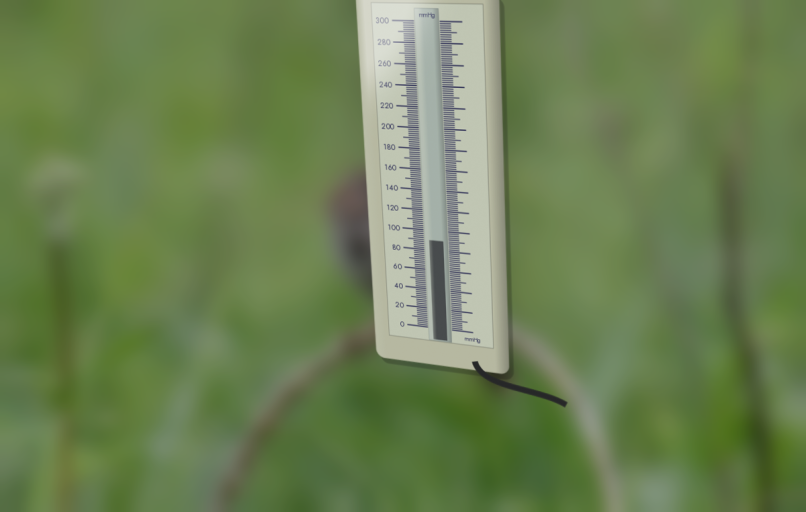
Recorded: 90; mmHg
